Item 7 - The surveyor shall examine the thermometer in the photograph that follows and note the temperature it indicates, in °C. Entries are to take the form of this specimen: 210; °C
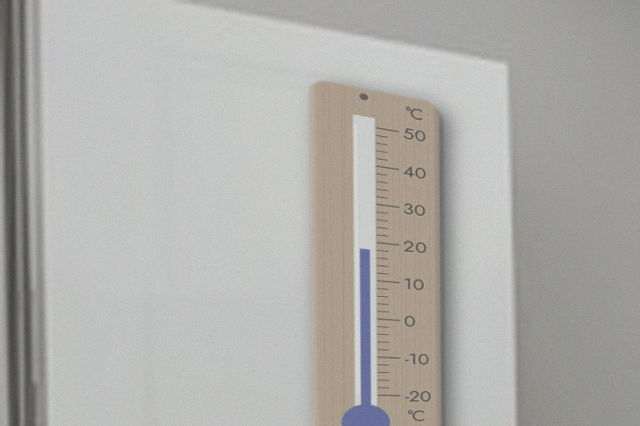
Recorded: 18; °C
